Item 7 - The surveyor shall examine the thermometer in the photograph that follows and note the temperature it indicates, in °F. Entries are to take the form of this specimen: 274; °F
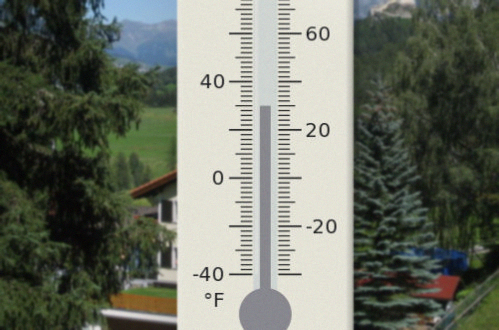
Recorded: 30; °F
